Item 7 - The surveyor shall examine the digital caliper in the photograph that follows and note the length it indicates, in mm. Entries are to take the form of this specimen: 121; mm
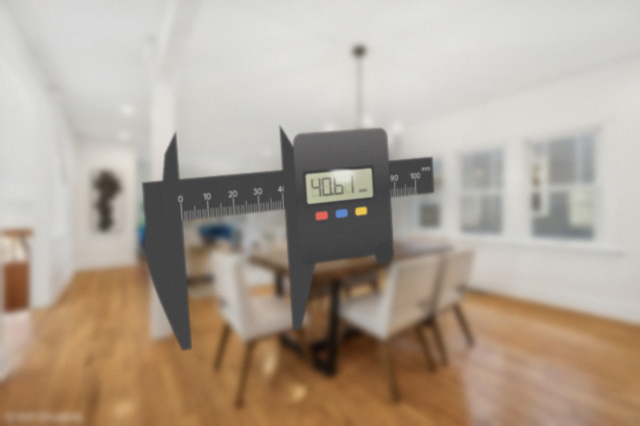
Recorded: 40.61; mm
